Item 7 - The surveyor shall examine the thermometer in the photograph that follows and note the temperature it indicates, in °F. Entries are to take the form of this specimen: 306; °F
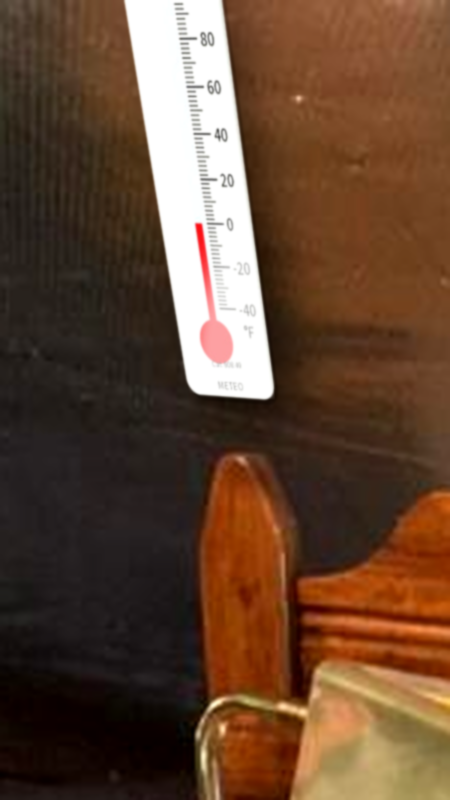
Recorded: 0; °F
